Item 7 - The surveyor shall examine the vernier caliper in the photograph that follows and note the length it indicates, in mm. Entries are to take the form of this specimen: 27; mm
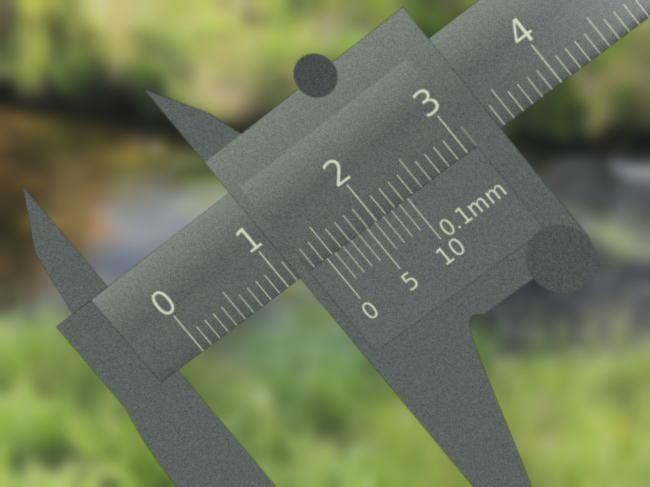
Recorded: 14.4; mm
